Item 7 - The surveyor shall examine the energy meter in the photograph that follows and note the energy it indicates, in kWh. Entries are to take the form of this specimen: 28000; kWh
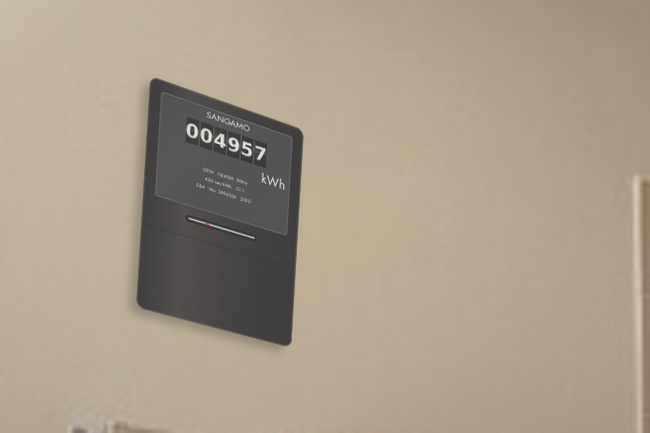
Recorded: 4957; kWh
